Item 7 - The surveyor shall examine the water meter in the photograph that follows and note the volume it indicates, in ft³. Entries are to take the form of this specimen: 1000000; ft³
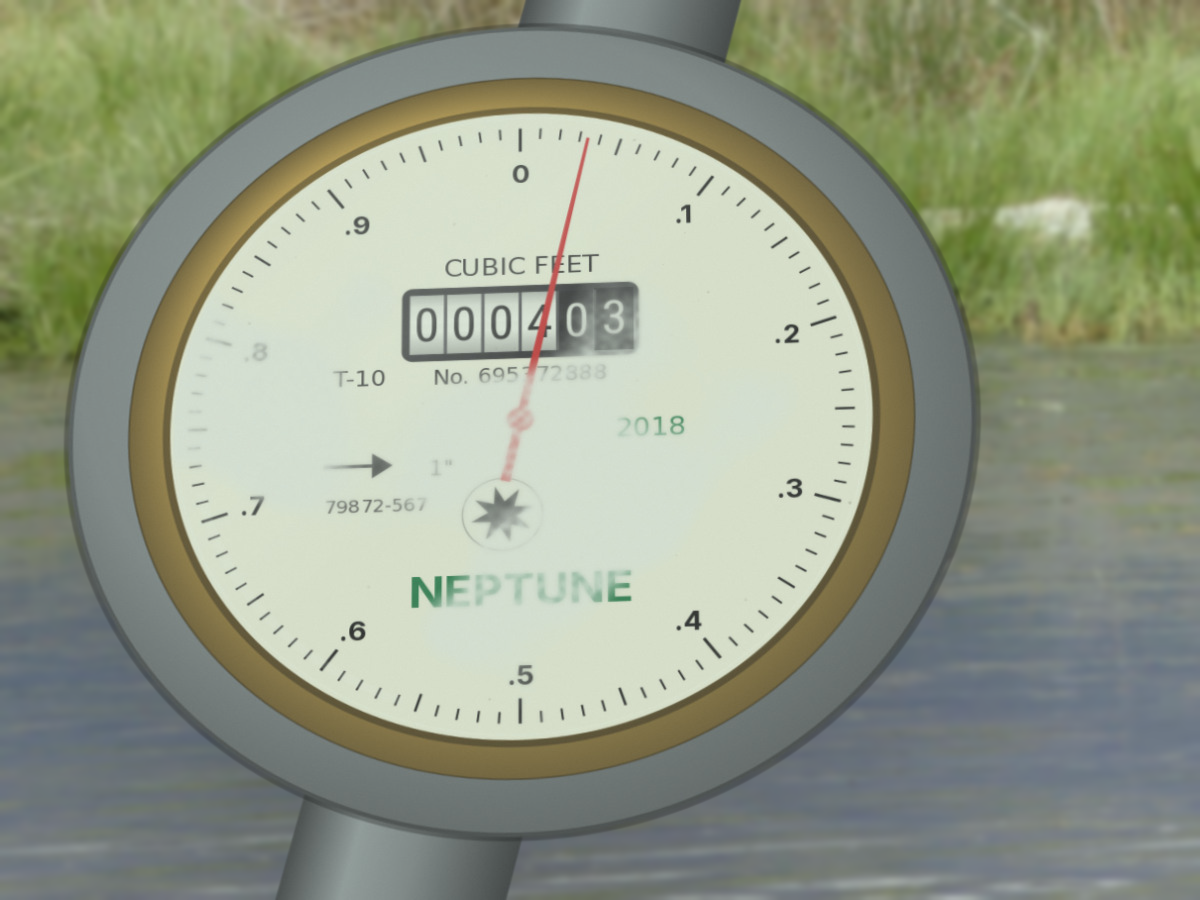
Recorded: 403.03; ft³
